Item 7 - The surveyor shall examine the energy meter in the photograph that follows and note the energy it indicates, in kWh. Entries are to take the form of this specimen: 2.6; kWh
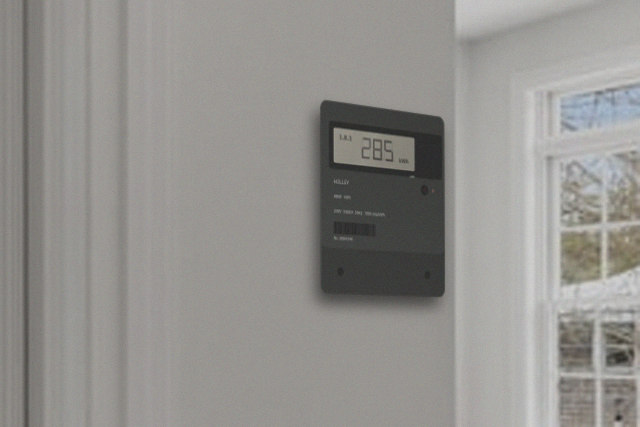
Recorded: 285; kWh
